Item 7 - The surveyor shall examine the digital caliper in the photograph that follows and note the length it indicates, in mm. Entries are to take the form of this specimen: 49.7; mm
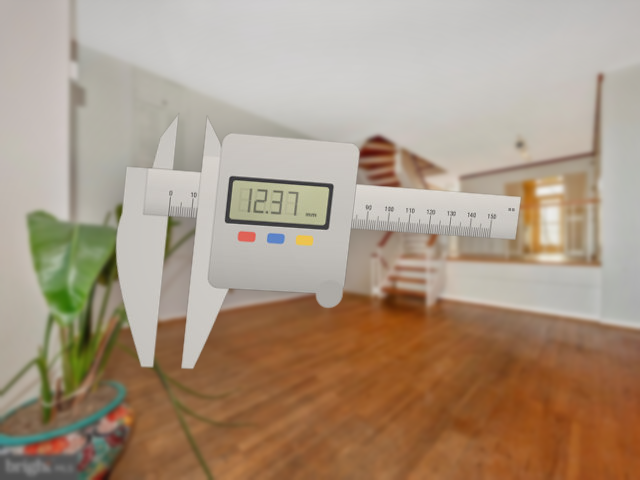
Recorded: 12.37; mm
